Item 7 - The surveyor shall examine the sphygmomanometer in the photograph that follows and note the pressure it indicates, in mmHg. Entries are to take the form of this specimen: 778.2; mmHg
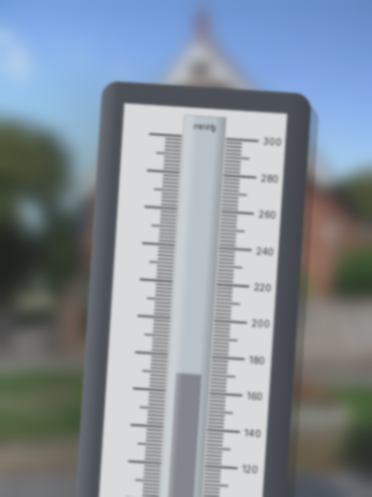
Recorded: 170; mmHg
